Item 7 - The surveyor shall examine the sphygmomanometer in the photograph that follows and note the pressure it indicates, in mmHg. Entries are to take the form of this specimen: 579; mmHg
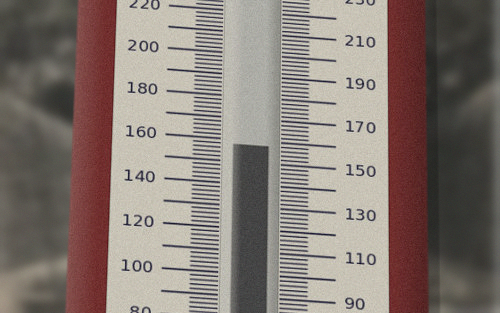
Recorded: 158; mmHg
